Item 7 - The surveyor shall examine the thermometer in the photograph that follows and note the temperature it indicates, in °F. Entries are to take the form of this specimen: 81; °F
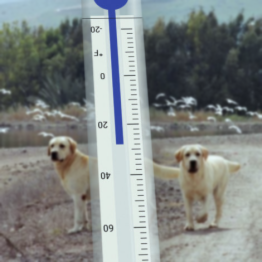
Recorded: 28; °F
